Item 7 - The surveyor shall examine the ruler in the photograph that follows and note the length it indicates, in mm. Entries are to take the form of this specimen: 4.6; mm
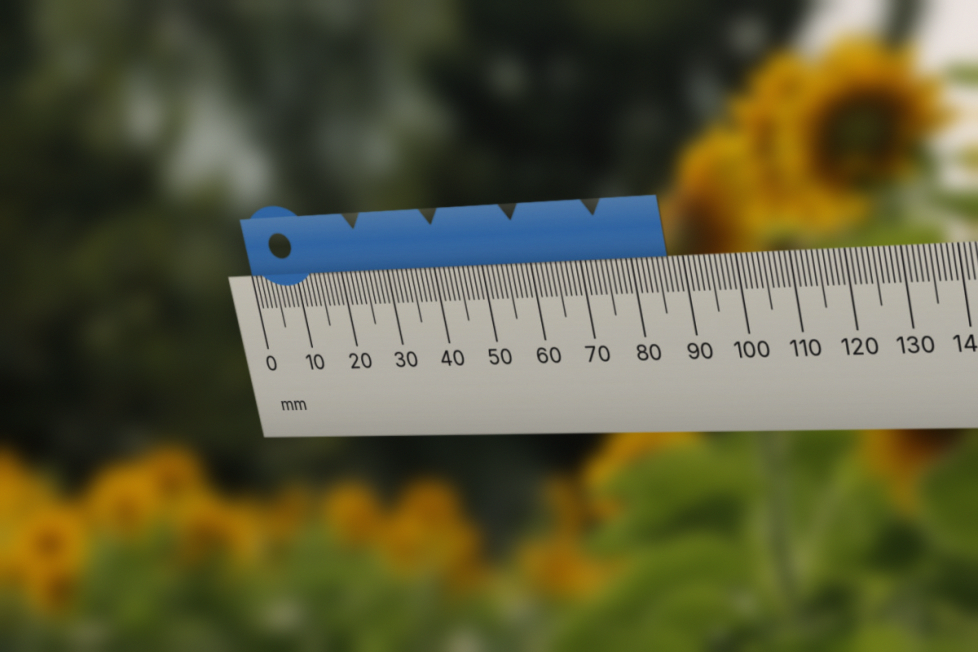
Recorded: 87; mm
